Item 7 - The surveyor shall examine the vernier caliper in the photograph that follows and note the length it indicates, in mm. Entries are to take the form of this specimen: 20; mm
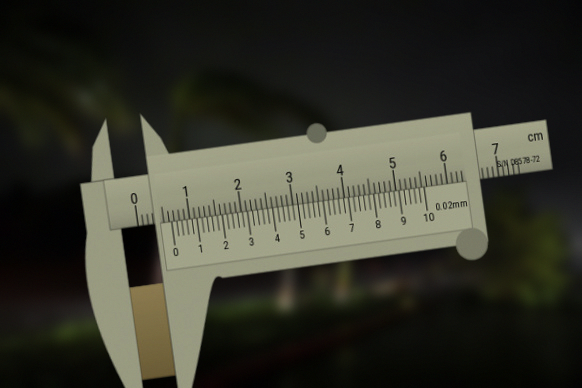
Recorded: 6.5; mm
